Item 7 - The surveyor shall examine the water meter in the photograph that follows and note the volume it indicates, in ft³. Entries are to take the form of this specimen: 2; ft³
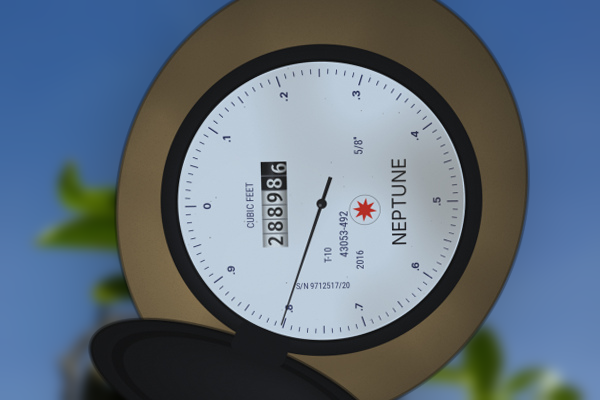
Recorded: 288985.80; ft³
